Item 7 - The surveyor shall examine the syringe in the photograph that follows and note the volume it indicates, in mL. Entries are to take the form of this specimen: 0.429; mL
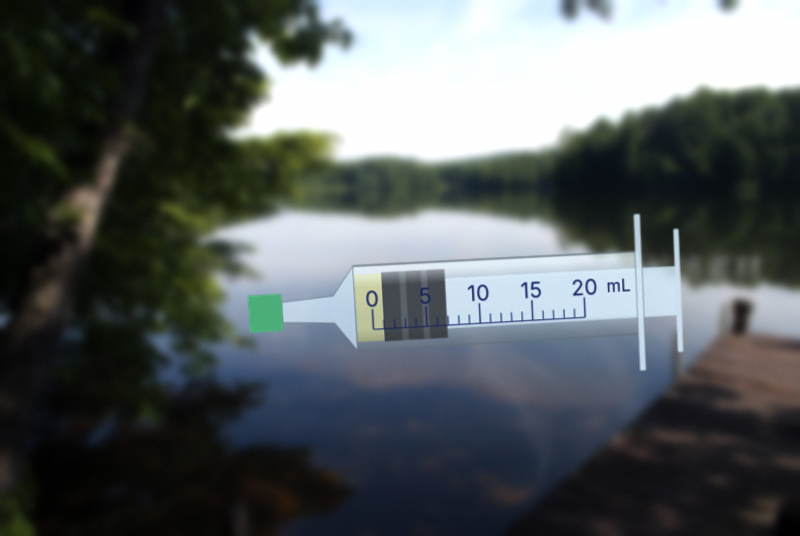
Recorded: 1; mL
